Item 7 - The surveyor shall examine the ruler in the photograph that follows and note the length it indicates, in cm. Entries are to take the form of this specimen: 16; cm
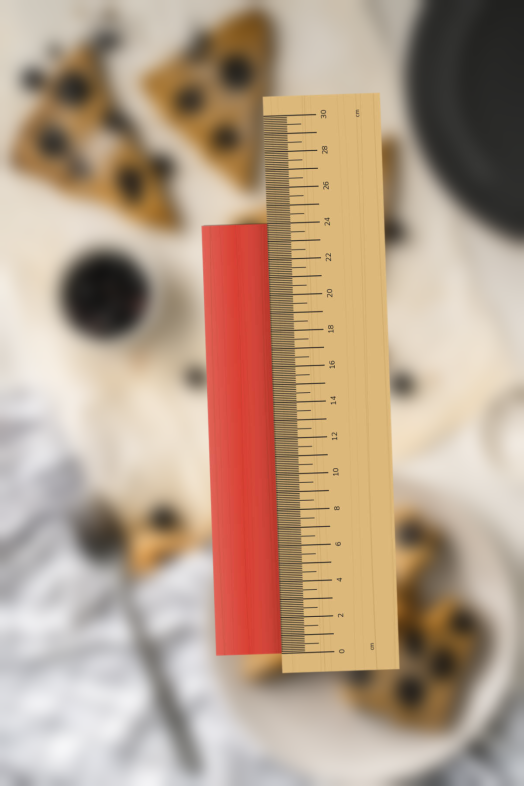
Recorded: 24; cm
